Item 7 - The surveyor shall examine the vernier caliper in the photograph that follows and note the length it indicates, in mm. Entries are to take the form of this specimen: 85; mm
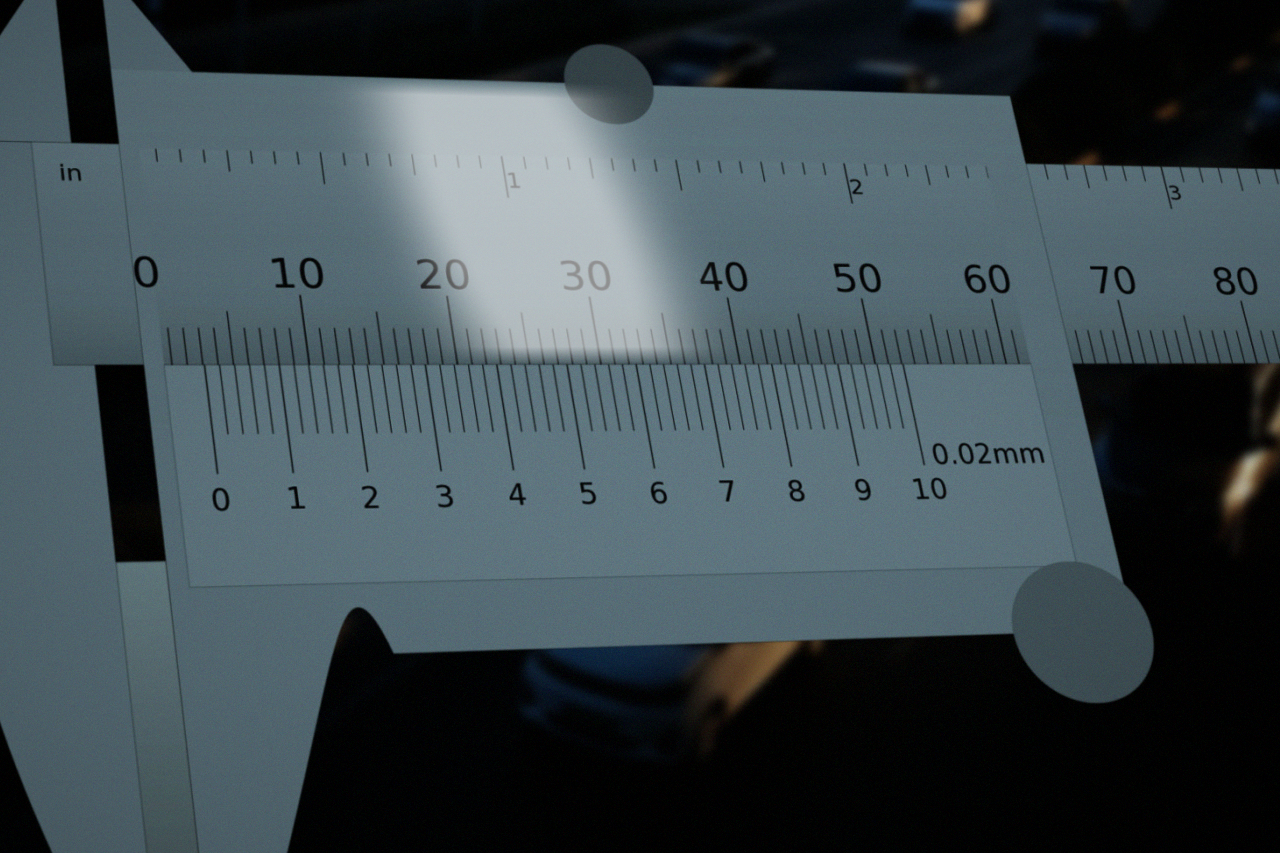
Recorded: 3.1; mm
